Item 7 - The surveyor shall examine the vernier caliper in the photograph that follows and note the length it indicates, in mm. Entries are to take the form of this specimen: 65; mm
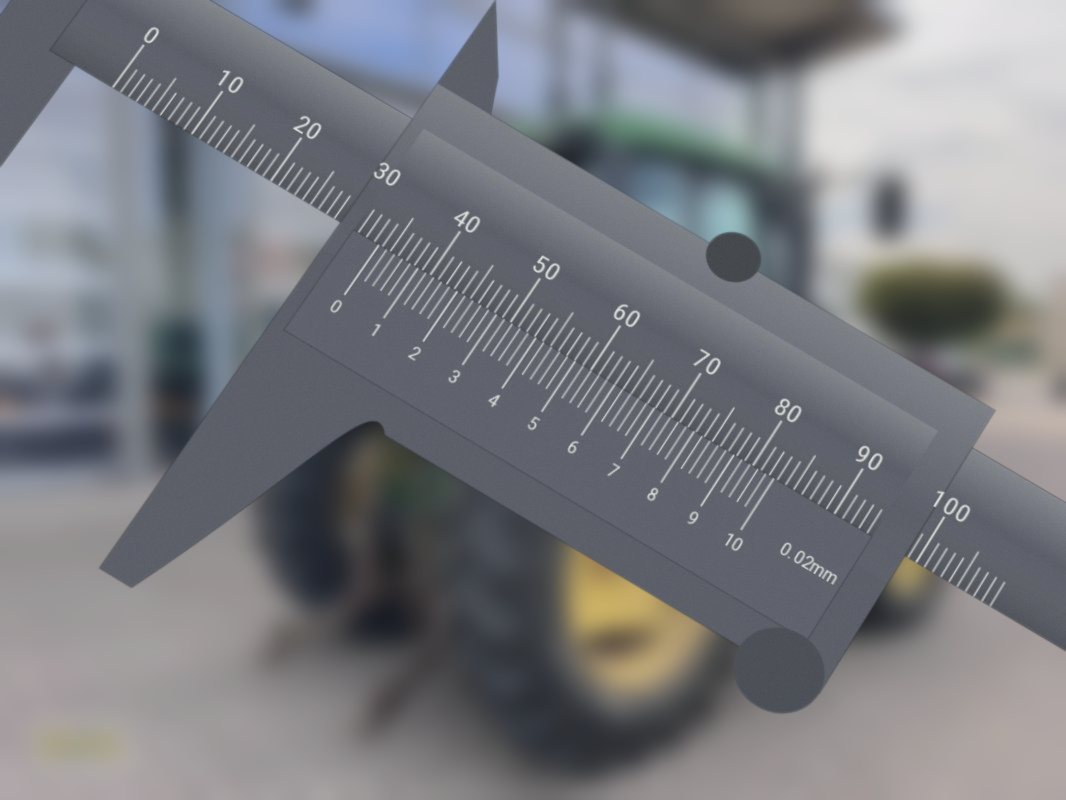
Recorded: 33.6; mm
